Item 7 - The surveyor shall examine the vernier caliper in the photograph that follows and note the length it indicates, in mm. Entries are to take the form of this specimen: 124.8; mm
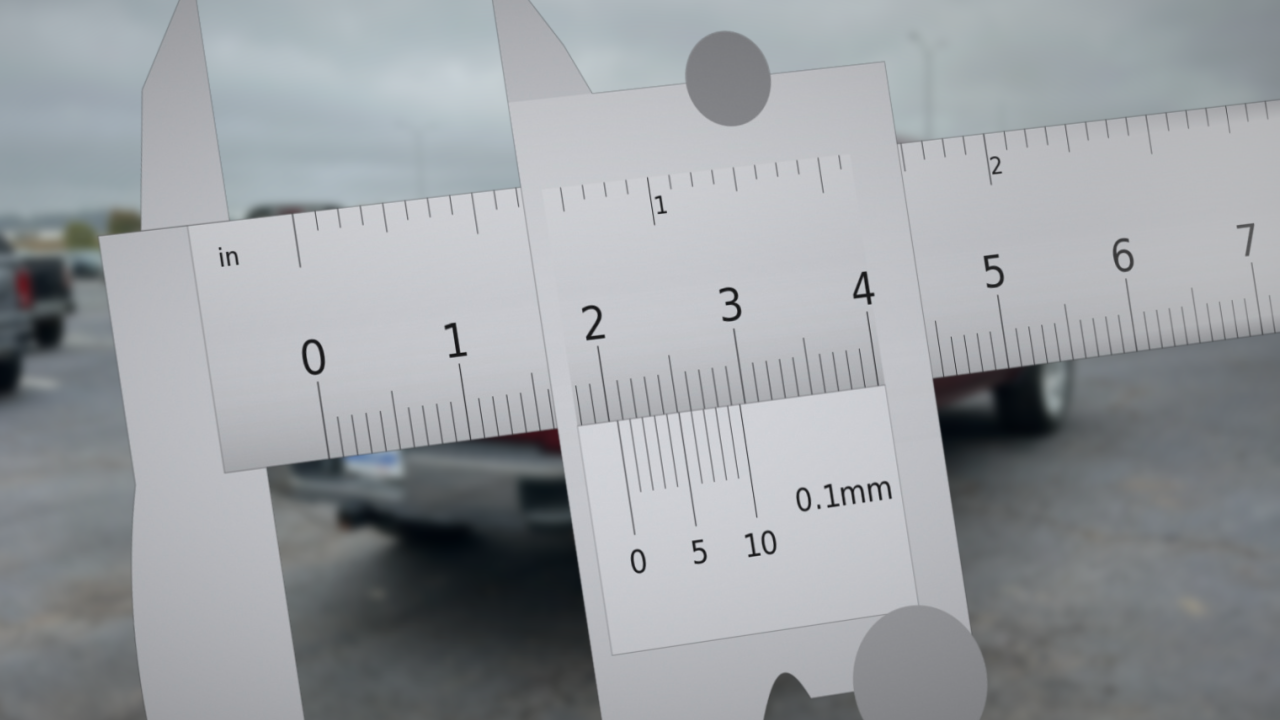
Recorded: 20.6; mm
